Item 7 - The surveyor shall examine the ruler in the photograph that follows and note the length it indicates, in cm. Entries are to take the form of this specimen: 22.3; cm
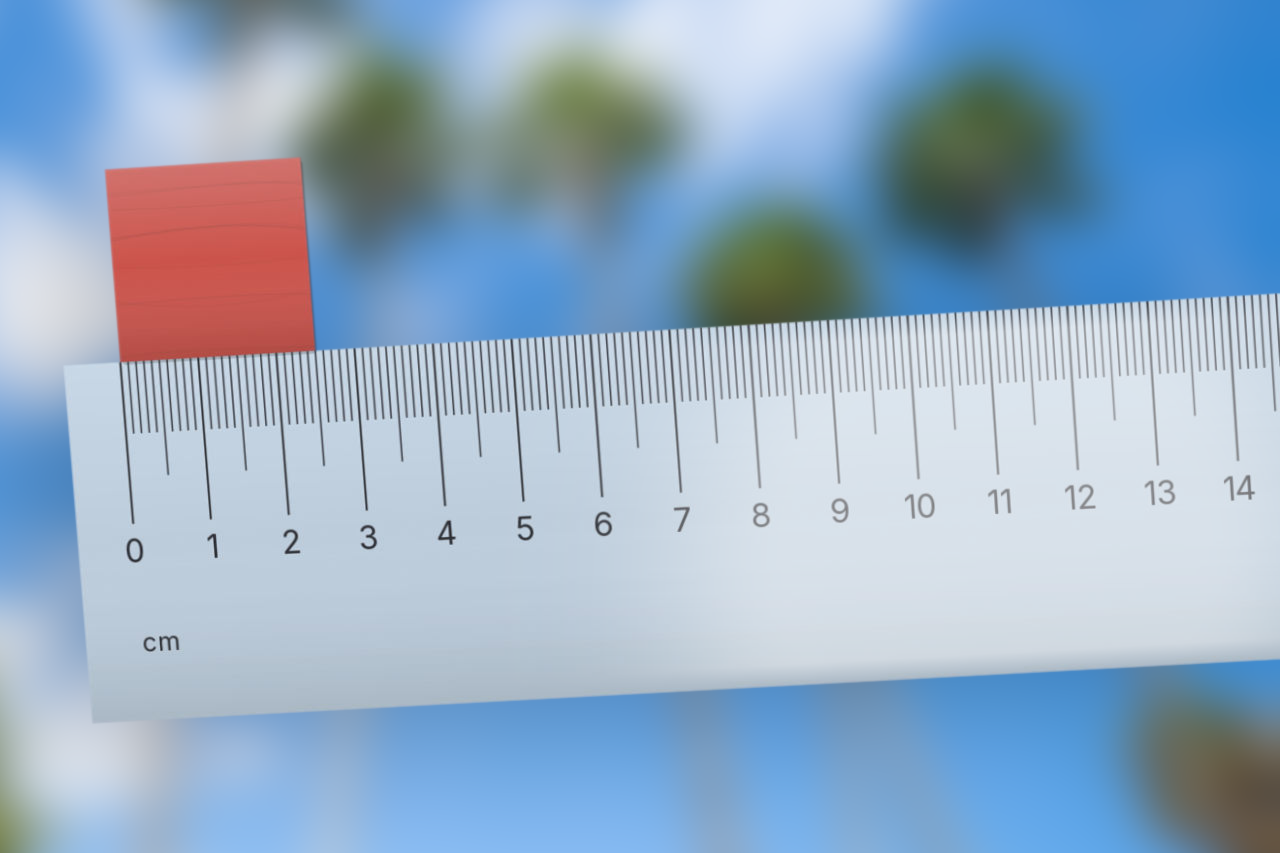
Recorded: 2.5; cm
